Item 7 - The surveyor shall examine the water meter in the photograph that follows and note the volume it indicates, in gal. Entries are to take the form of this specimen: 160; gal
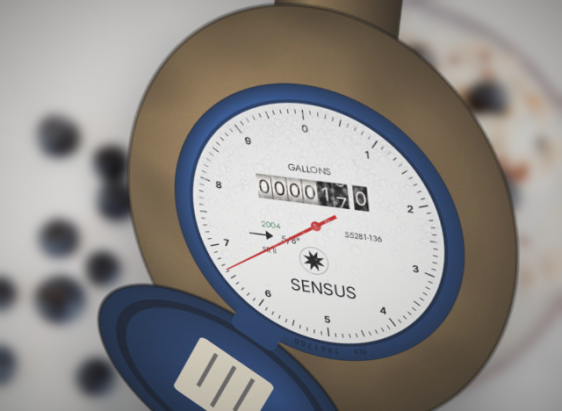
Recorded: 166.6; gal
